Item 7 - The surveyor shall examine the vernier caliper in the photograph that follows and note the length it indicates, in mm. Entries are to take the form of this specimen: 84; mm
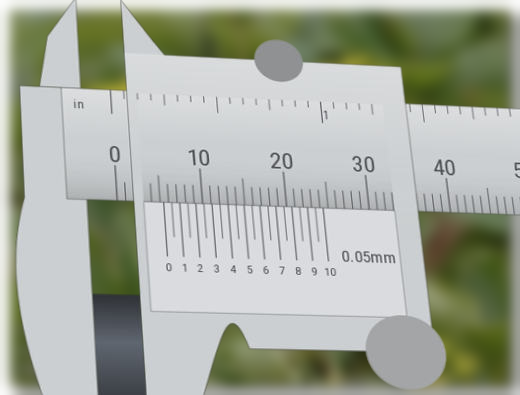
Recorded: 5.4; mm
